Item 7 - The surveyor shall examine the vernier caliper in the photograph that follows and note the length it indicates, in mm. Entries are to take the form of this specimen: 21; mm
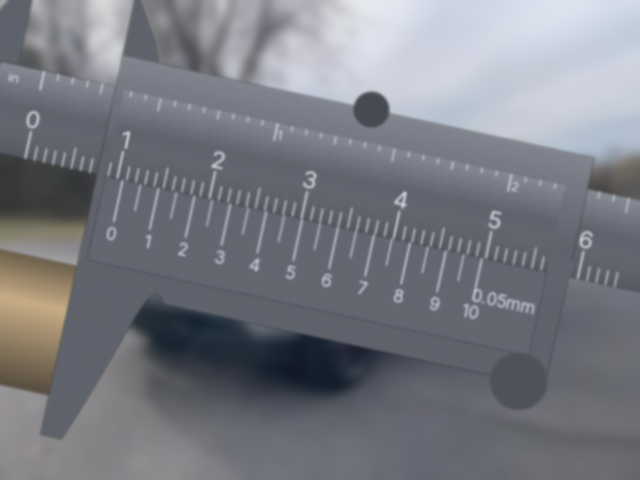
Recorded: 10.6; mm
